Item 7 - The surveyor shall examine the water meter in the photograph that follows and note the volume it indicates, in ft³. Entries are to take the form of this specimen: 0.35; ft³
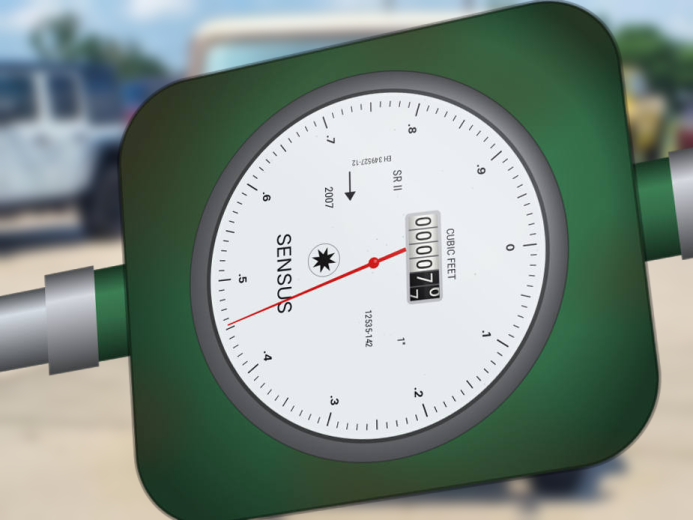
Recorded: 76.45; ft³
